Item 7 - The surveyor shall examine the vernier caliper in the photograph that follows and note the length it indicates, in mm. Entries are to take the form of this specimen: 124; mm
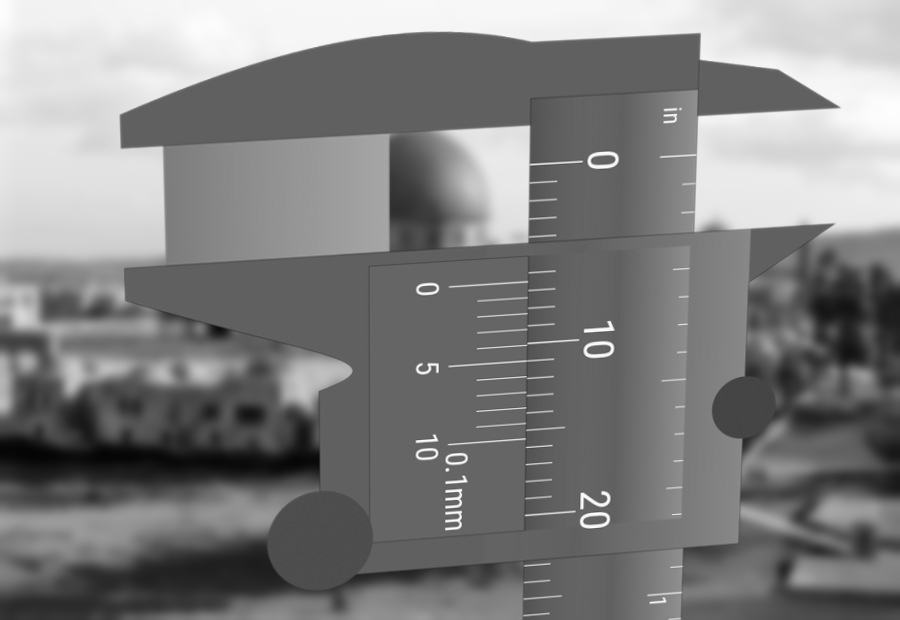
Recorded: 6.5; mm
